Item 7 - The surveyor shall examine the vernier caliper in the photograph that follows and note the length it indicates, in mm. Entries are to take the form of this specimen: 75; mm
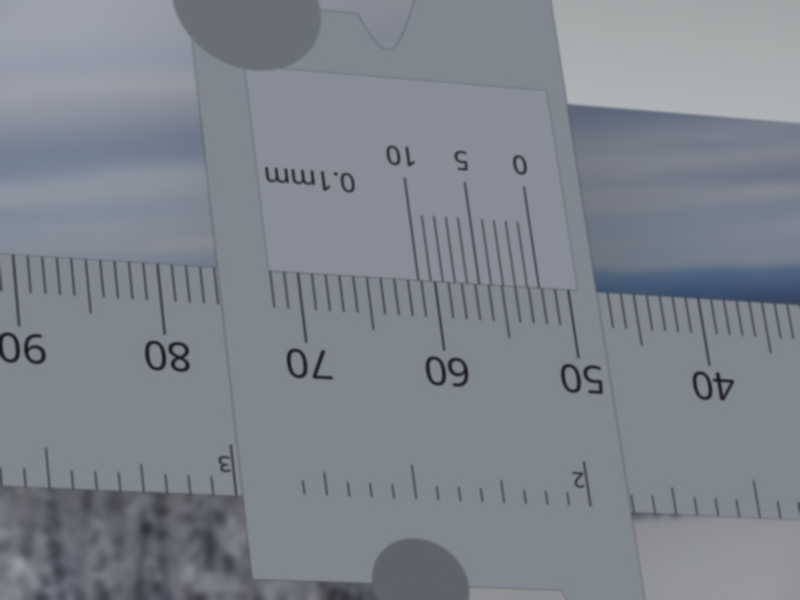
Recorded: 52.2; mm
